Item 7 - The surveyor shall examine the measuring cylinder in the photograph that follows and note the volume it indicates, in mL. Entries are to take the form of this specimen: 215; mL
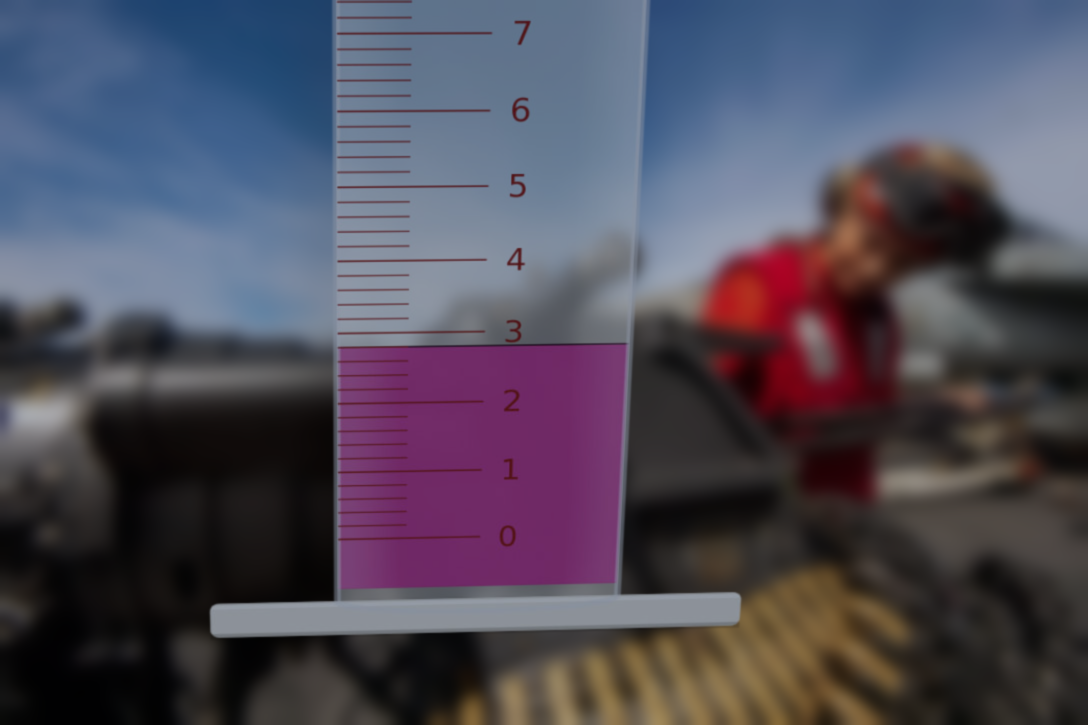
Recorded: 2.8; mL
